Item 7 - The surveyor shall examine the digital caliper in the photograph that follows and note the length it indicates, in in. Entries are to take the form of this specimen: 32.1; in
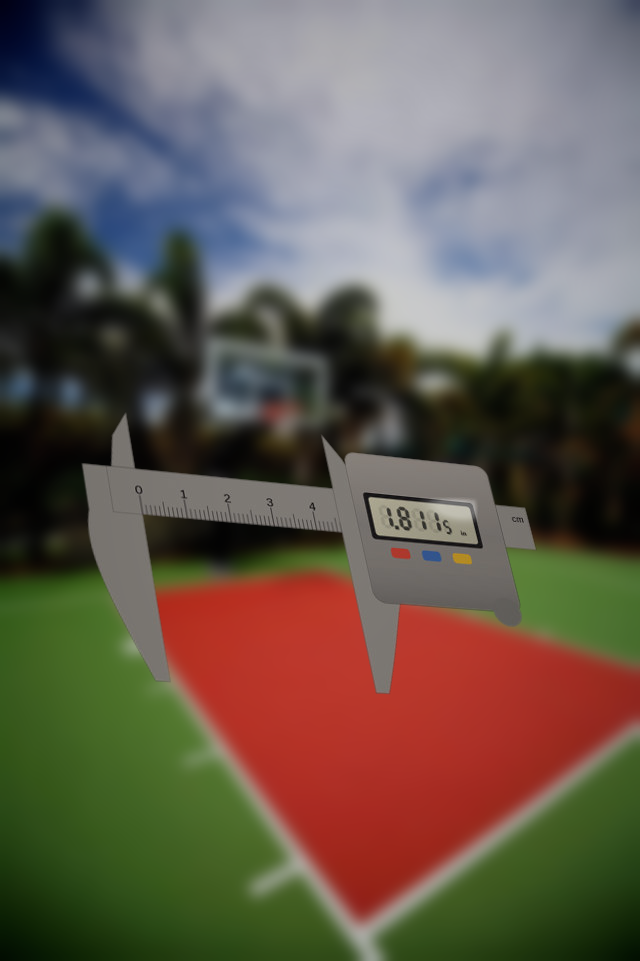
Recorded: 1.8115; in
